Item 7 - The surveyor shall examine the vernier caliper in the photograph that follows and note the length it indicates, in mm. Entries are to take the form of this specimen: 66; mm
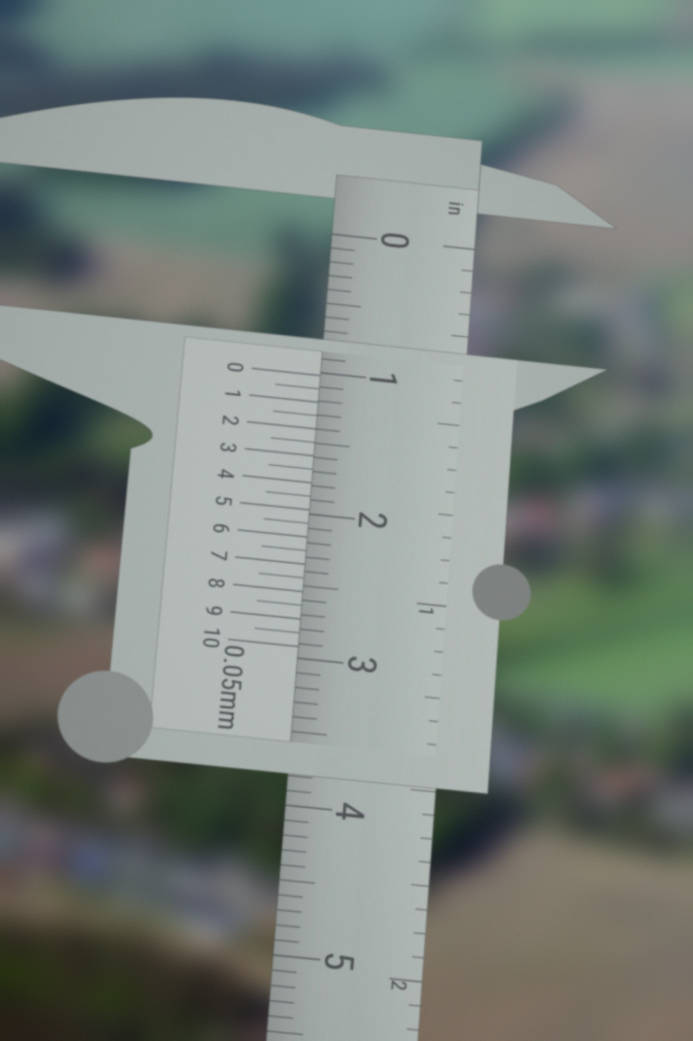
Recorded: 10.2; mm
